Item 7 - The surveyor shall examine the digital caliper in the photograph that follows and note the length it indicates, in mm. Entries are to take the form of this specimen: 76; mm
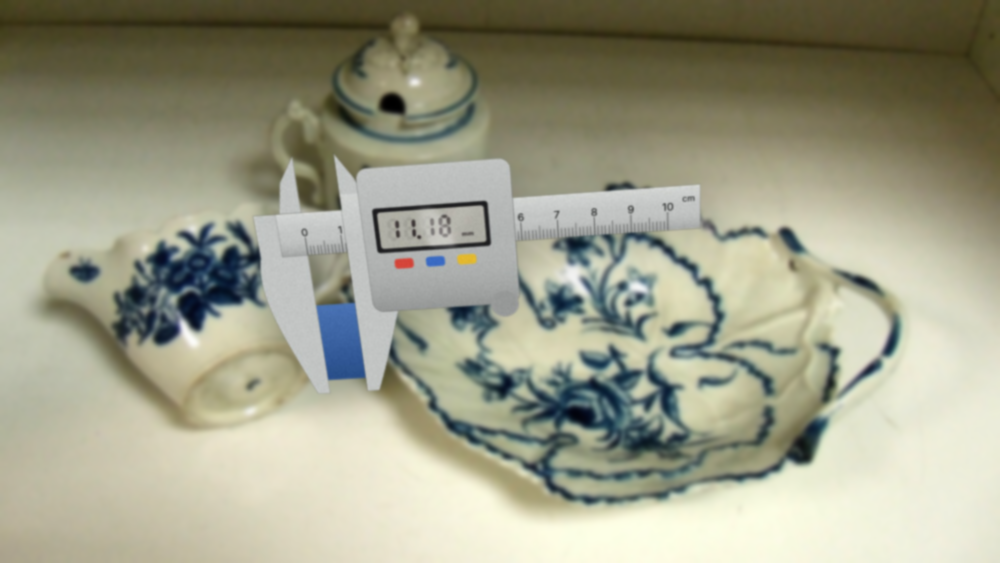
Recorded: 11.18; mm
